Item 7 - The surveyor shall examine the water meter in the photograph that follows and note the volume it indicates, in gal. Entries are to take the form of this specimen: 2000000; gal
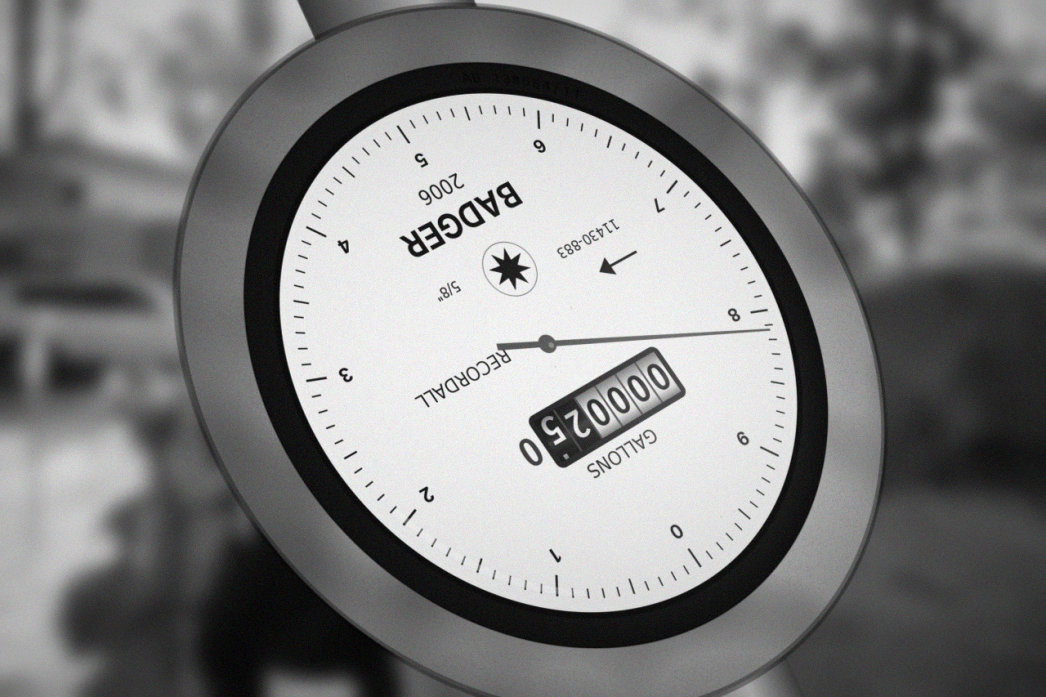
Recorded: 248.1; gal
